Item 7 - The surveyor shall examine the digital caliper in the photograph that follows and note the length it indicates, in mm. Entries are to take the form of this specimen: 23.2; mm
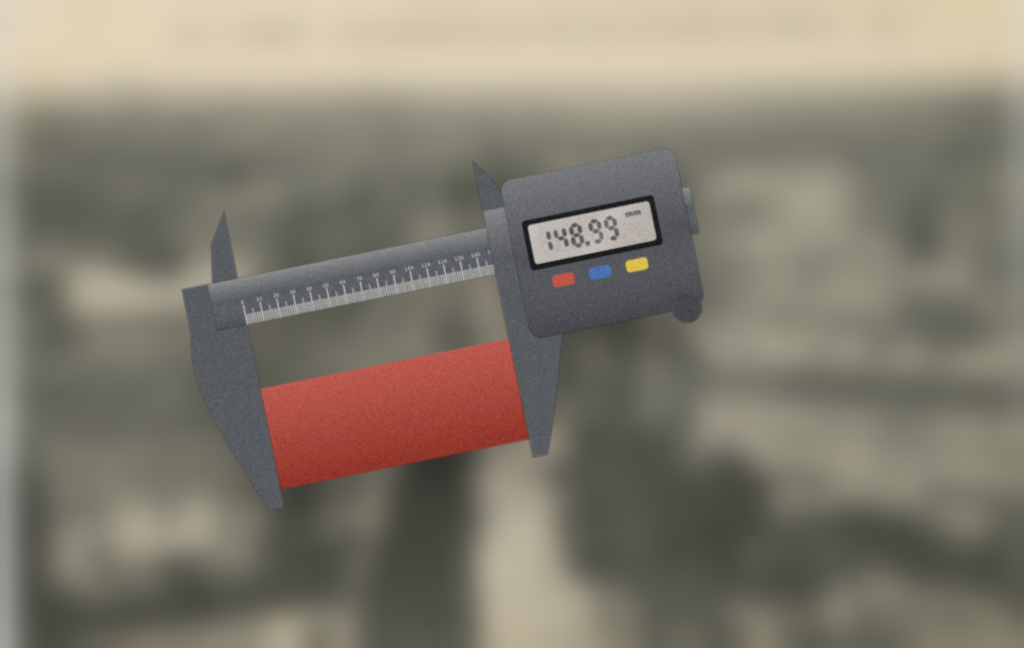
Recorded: 148.99; mm
